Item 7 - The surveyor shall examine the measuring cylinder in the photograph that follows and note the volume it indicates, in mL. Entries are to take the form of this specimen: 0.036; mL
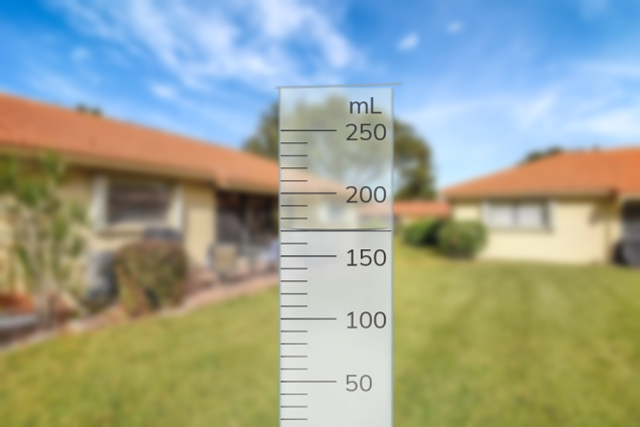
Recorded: 170; mL
